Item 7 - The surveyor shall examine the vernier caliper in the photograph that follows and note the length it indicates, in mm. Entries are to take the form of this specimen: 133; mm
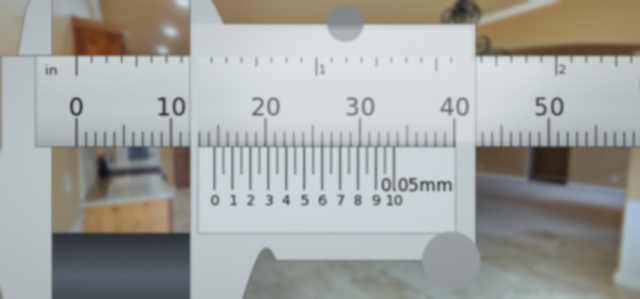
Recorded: 14.6; mm
